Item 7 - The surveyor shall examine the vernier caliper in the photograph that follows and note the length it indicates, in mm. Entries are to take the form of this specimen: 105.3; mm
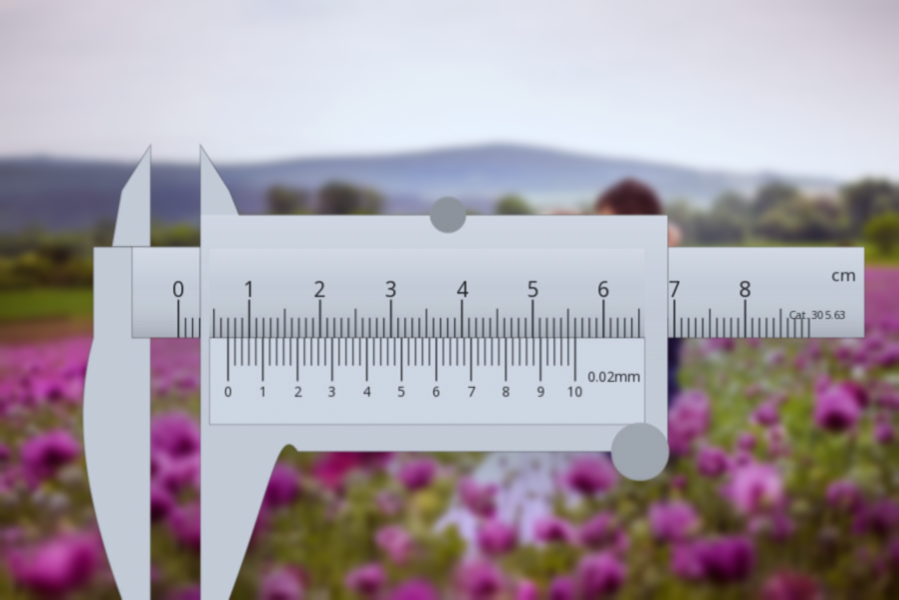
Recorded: 7.0; mm
